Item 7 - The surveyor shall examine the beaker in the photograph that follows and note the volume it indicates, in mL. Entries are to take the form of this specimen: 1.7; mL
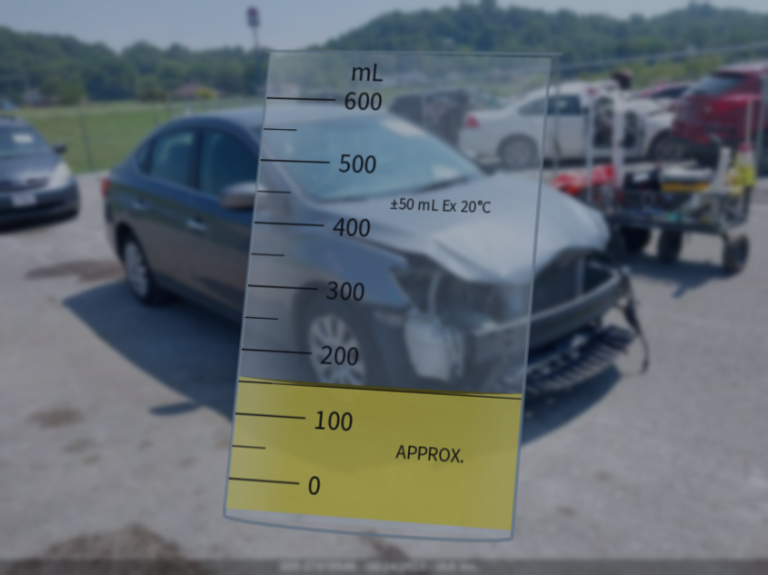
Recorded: 150; mL
